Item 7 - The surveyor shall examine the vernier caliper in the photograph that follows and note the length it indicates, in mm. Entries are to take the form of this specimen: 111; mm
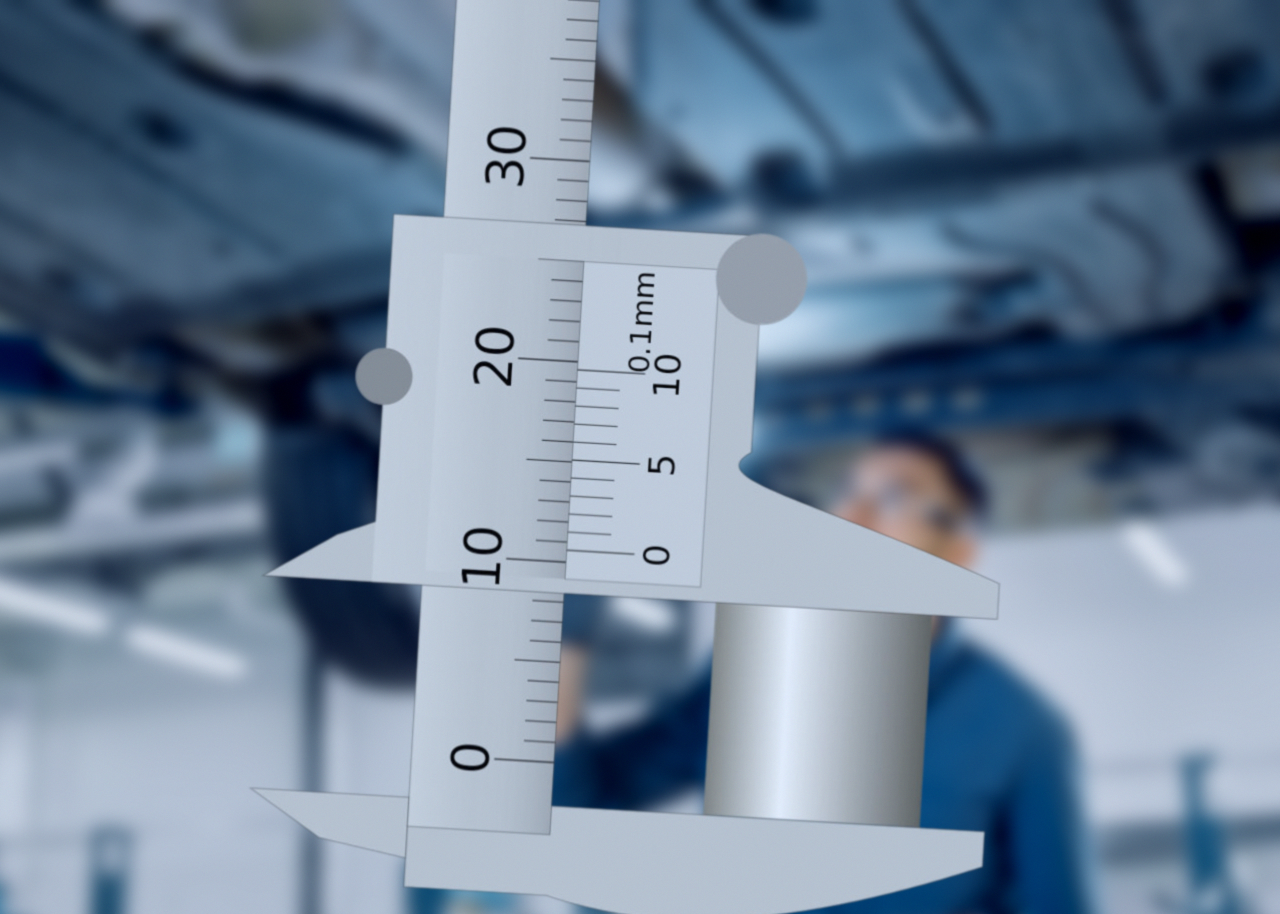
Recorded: 10.6; mm
